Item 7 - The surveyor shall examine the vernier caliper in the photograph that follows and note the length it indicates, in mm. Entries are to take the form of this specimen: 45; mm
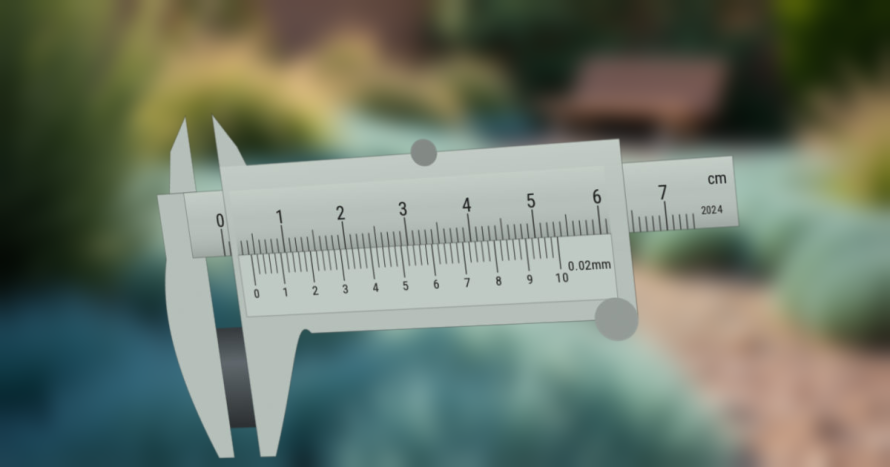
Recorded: 4.4; mm
